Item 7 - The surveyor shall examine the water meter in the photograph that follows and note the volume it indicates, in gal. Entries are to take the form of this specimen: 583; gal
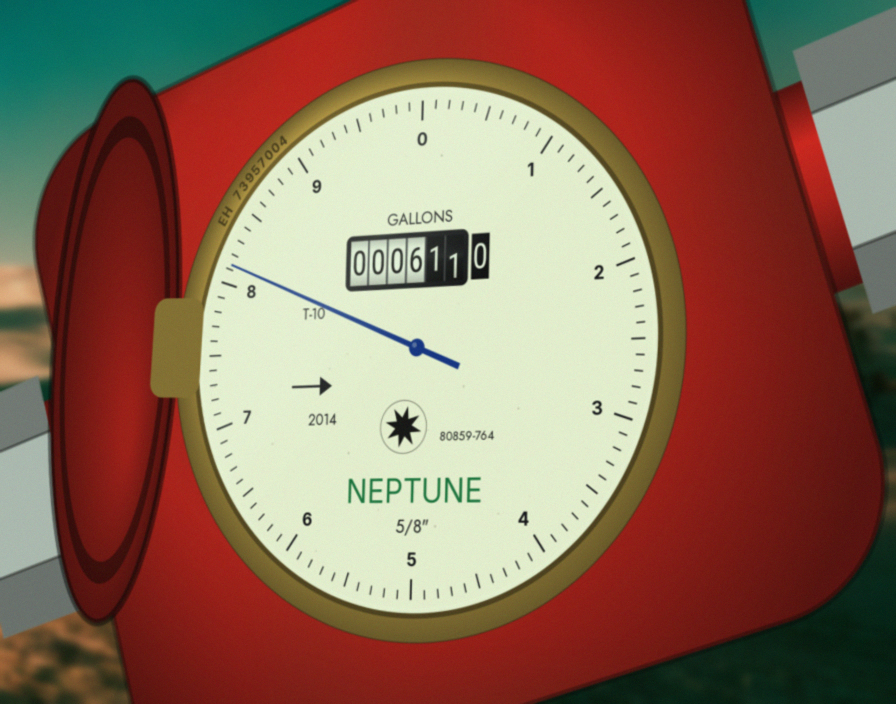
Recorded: 6108.1; gal
